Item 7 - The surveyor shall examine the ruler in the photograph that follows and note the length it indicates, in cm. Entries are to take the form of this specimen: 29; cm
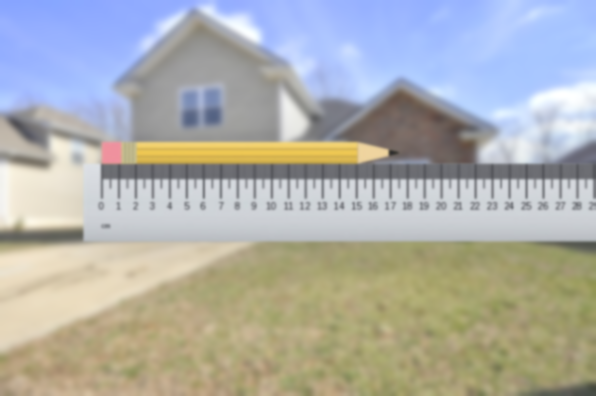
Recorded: 17.5; cm
